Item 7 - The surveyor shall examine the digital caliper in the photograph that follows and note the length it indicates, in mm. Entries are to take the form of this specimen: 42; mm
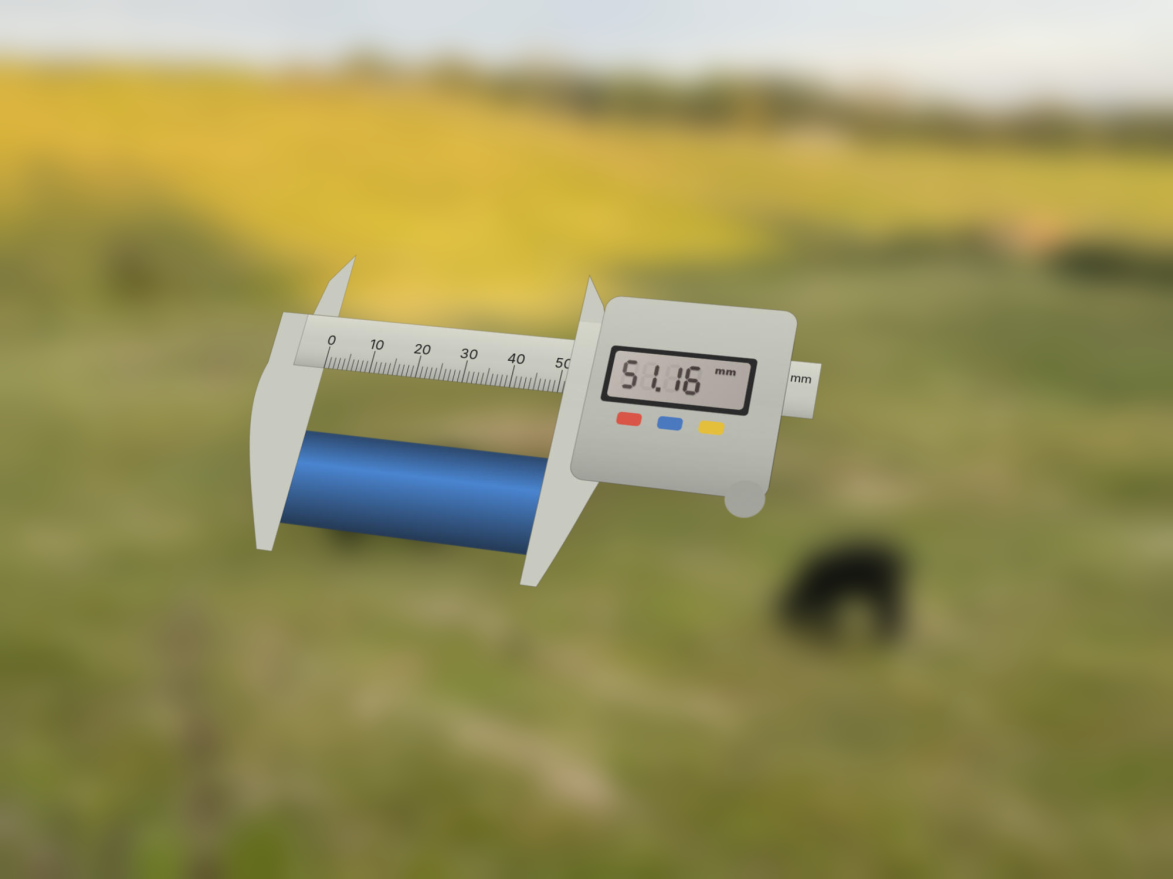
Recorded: 51.16; mm
